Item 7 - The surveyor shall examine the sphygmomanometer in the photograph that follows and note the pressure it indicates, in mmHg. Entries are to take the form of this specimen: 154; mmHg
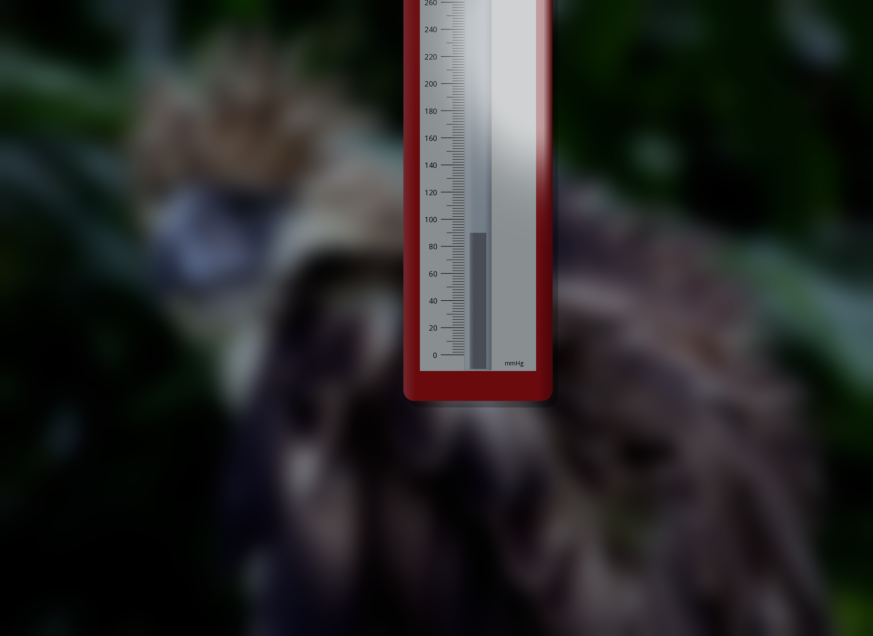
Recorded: 90; mmHg
